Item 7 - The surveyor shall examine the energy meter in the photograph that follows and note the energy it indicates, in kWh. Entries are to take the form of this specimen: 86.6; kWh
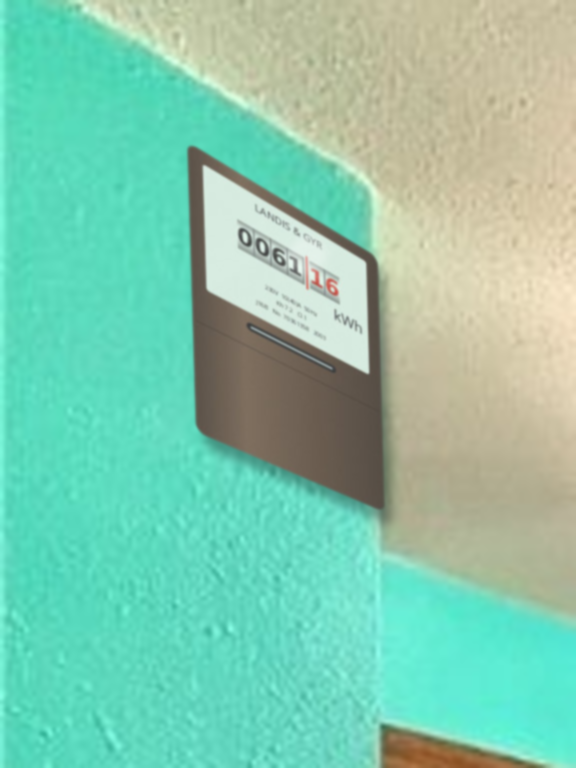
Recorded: 61.16; kWh
